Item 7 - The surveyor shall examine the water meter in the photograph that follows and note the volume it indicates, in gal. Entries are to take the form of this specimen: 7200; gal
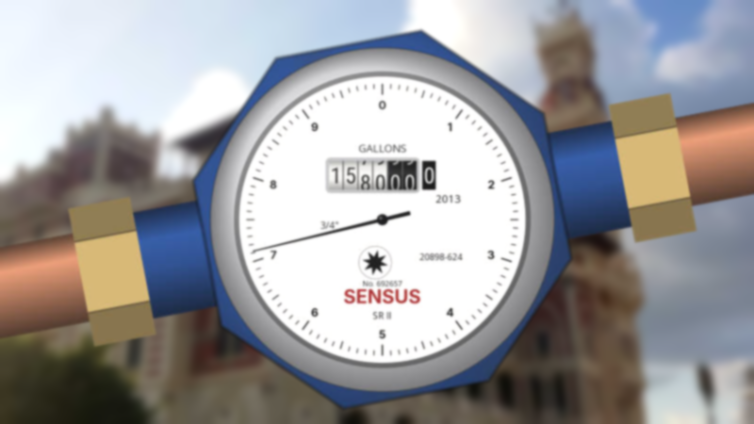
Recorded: 1579997.1; gal
